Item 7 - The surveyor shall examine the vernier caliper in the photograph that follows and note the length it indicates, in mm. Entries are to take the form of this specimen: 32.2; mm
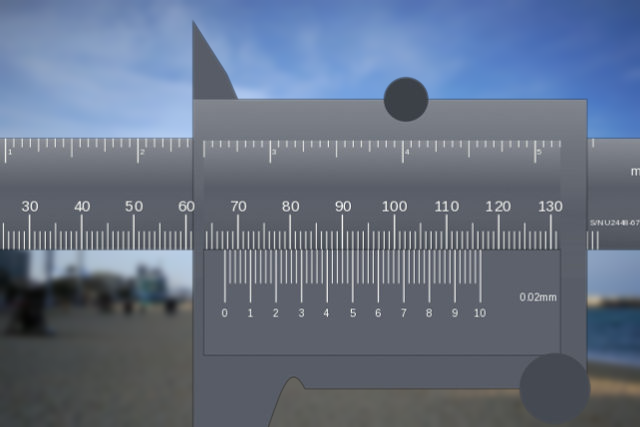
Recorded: 67.5; mm
